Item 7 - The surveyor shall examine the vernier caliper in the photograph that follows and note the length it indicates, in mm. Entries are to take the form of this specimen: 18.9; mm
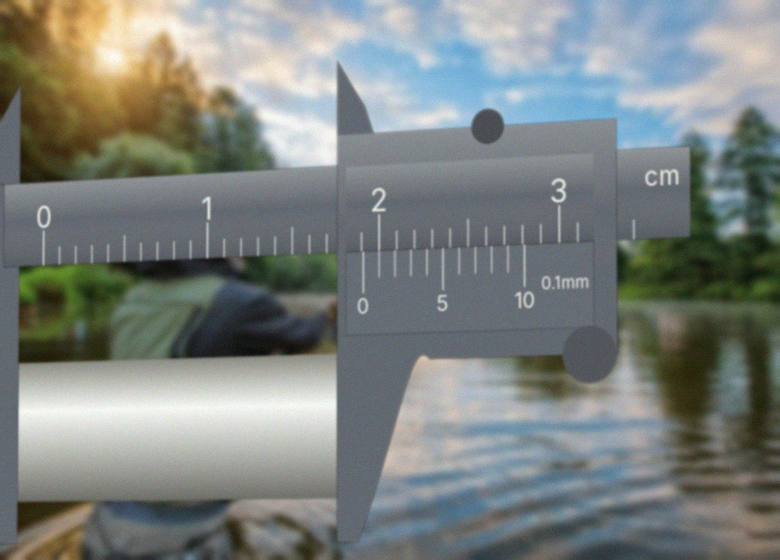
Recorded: 19.1; mm
